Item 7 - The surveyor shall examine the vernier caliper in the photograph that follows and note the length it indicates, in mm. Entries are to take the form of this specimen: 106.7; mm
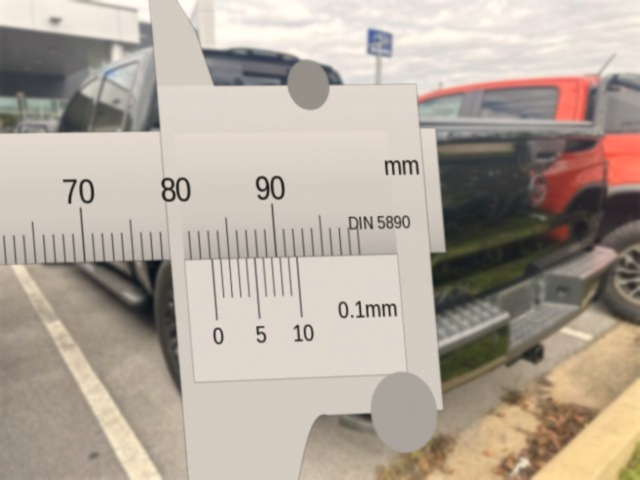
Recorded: 83.2; mm
